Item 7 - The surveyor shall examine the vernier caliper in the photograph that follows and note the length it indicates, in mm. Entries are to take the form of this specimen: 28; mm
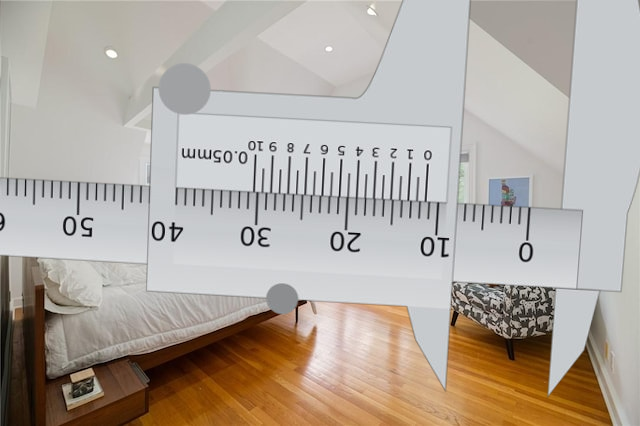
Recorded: 11.4; mm
